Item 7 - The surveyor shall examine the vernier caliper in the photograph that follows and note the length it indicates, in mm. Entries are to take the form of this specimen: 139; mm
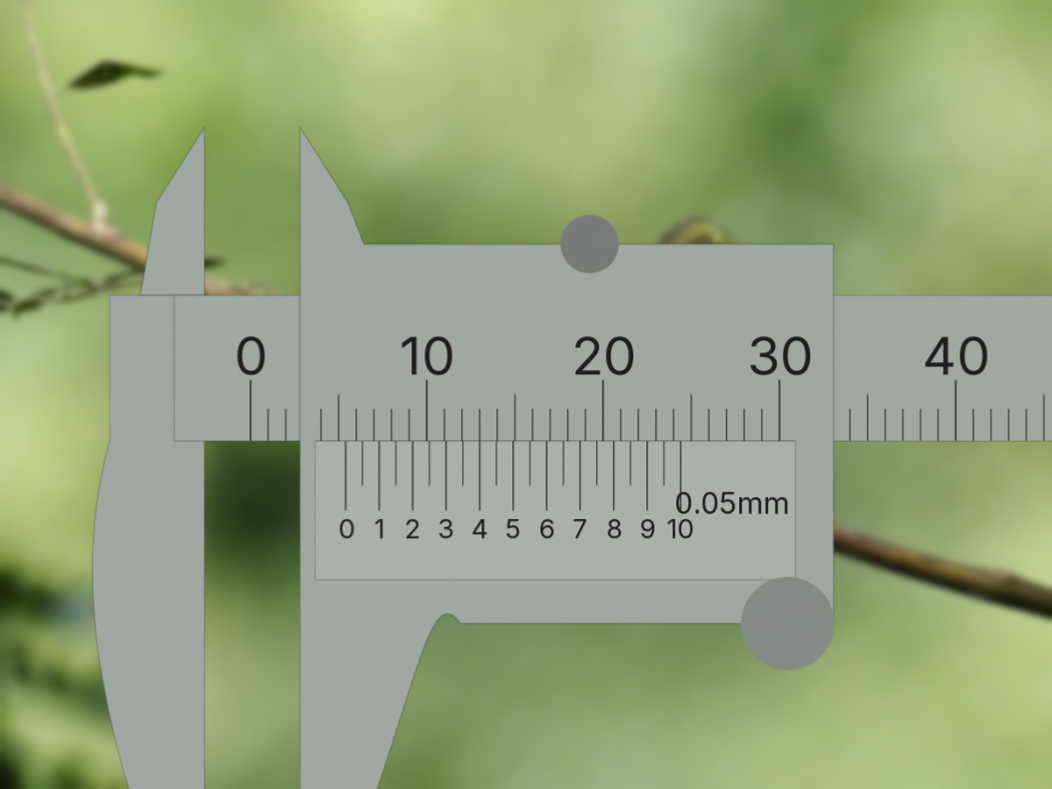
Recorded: 5.4; mm
